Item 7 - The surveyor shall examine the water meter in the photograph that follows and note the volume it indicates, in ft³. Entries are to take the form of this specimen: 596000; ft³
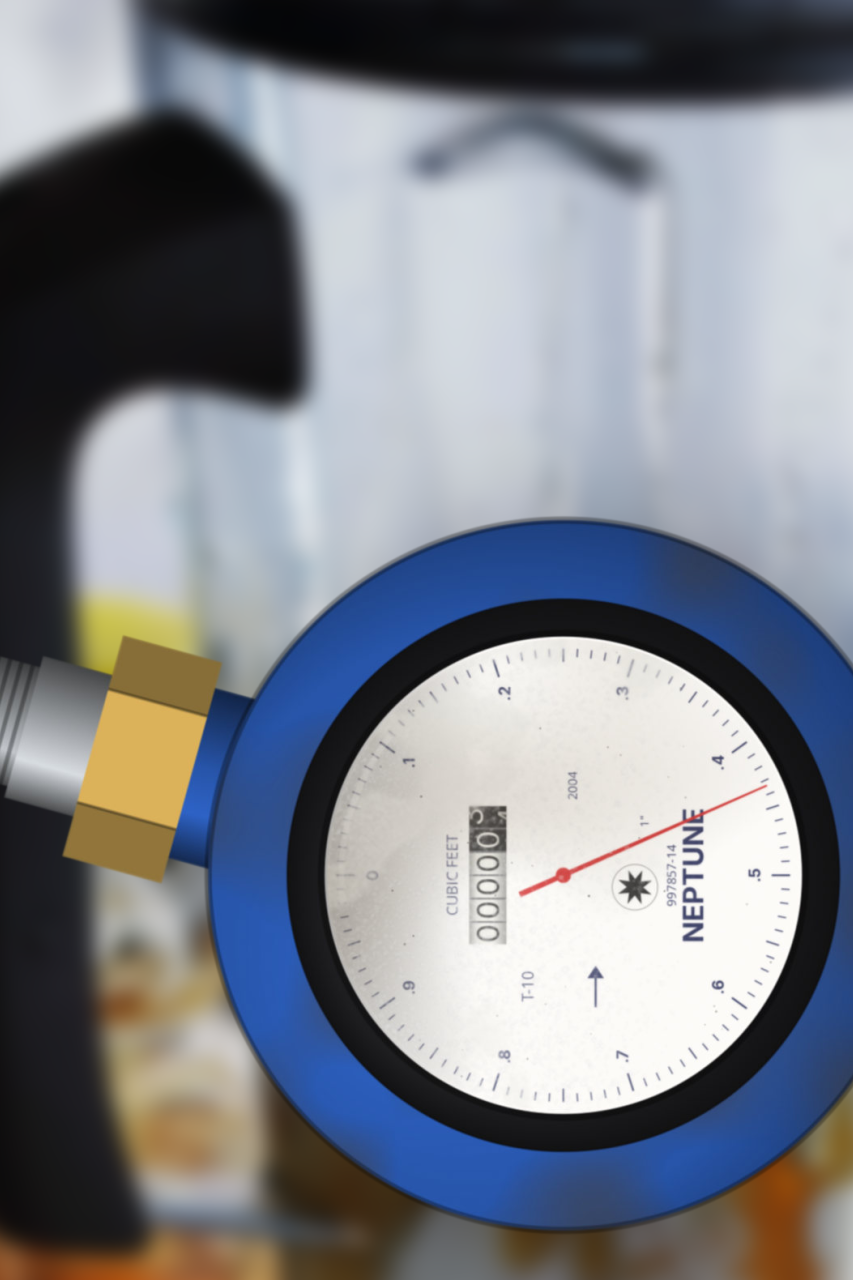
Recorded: 3.43; ft³
